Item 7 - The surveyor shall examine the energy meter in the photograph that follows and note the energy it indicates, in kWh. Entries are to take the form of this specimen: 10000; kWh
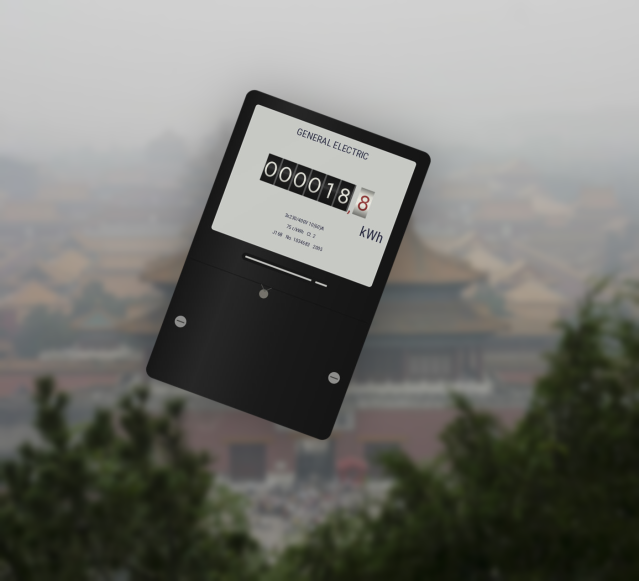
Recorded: 18.8; kWh
